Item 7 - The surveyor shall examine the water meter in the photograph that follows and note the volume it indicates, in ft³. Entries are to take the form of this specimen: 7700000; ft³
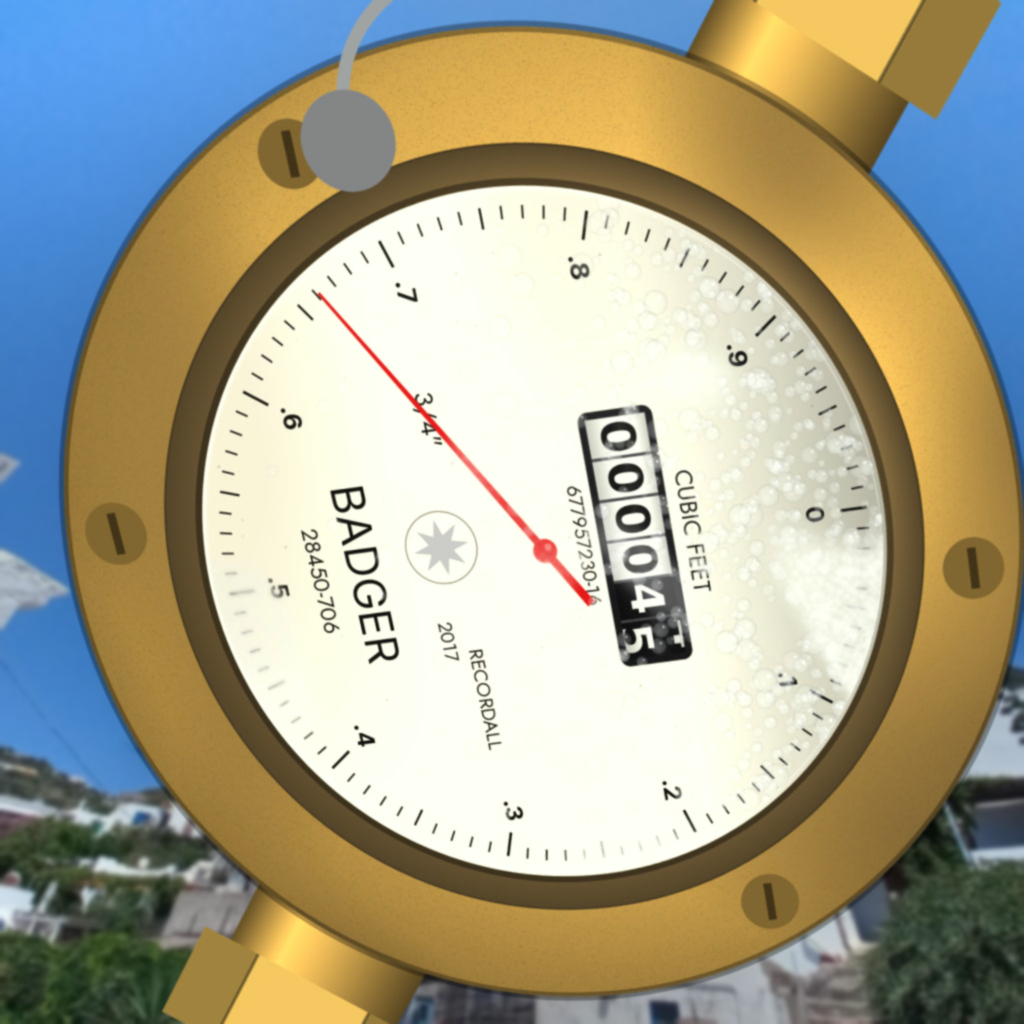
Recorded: 44.66; ft³
